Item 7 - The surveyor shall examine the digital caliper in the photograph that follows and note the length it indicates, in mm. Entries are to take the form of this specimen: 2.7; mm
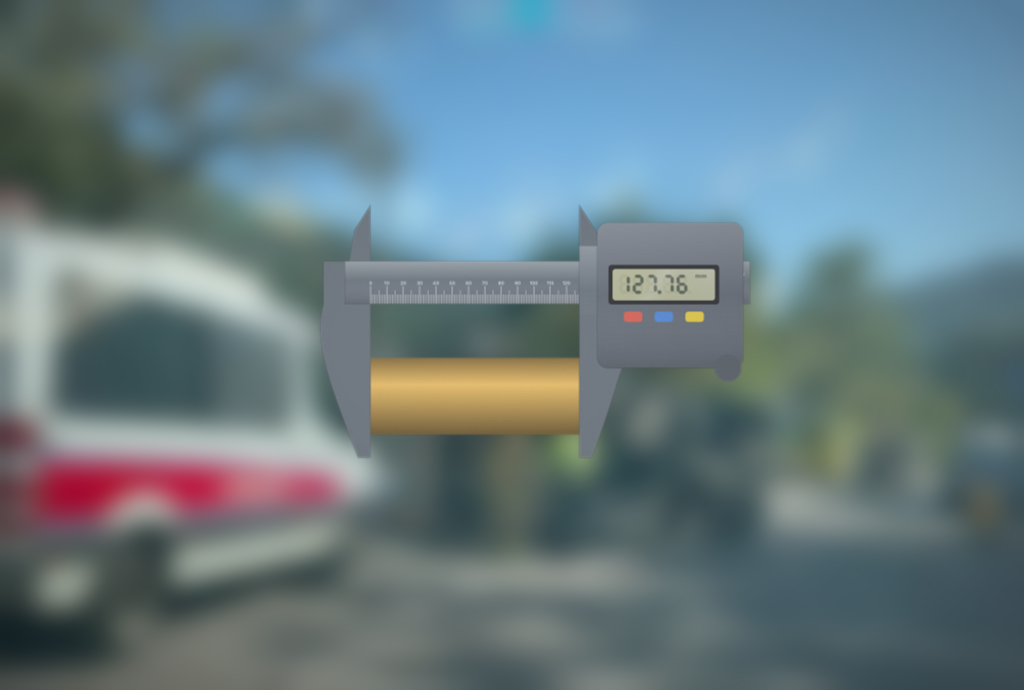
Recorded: 127.76; mm
